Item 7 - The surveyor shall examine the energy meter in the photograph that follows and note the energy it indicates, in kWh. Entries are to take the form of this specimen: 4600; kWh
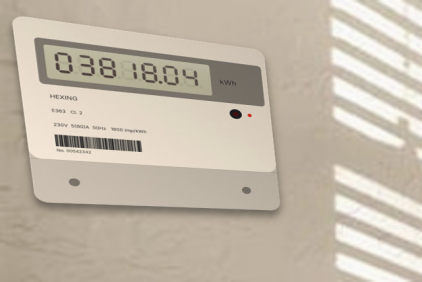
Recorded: 3818.04; kWh
